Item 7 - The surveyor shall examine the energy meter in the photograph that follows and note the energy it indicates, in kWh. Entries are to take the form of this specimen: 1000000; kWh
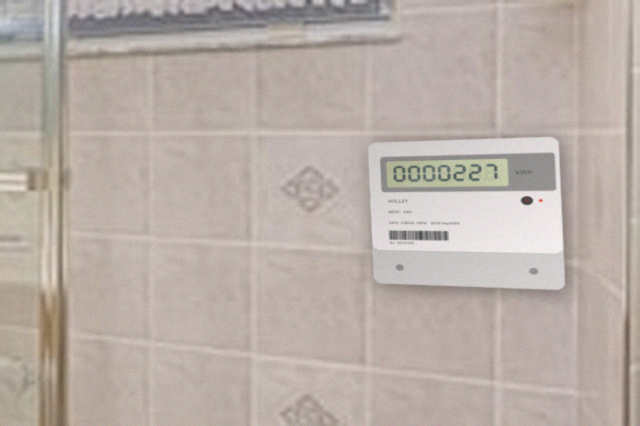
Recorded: 227; kWh
